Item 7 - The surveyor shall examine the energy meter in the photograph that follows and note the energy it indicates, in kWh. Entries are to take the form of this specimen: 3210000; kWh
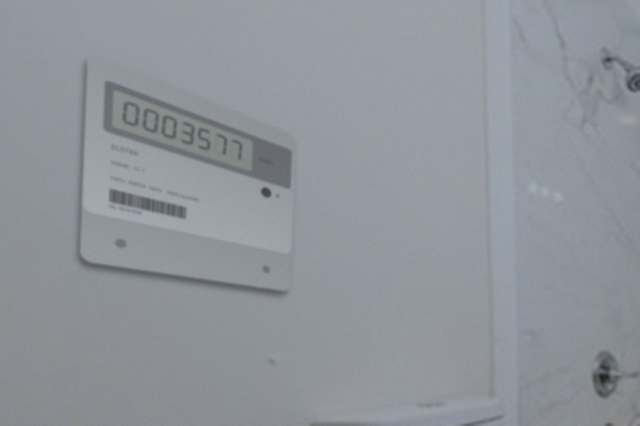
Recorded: 3577; kWh
